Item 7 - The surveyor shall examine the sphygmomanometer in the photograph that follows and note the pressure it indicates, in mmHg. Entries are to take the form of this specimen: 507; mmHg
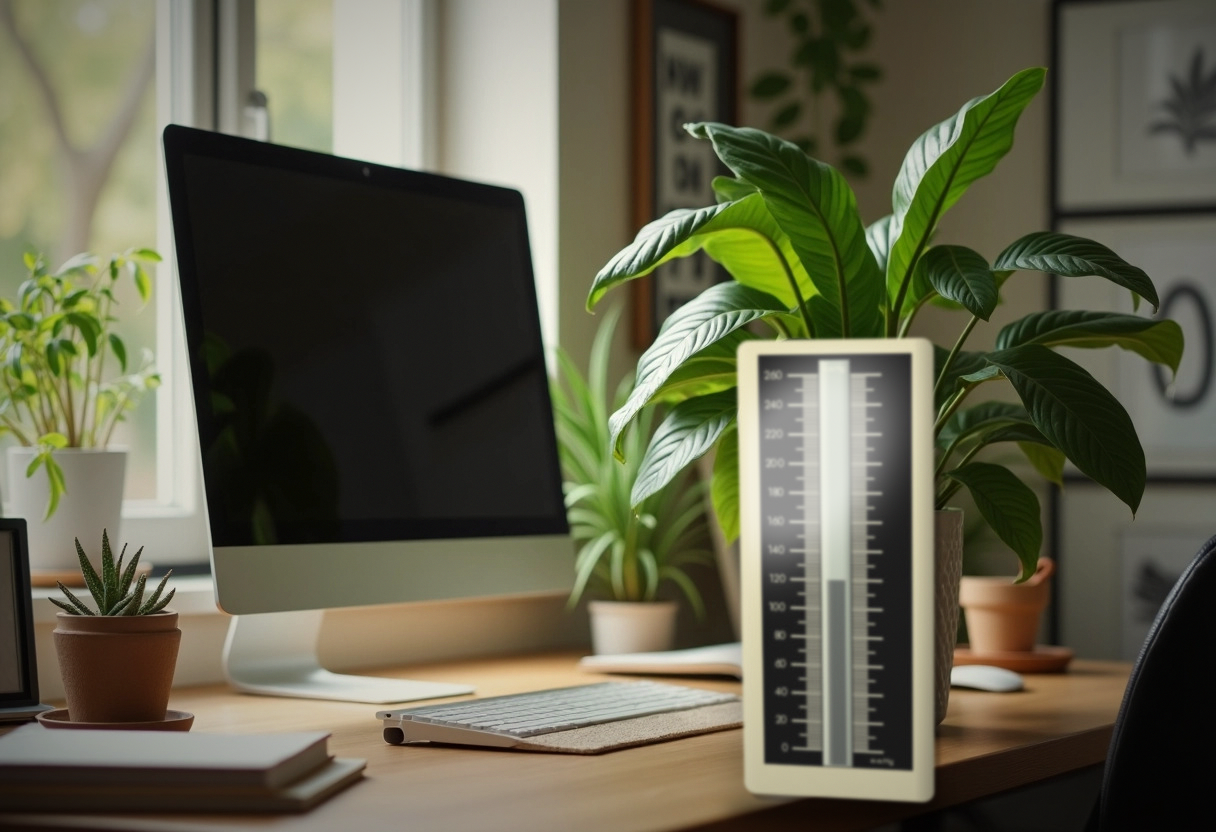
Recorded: 120; mmHg
